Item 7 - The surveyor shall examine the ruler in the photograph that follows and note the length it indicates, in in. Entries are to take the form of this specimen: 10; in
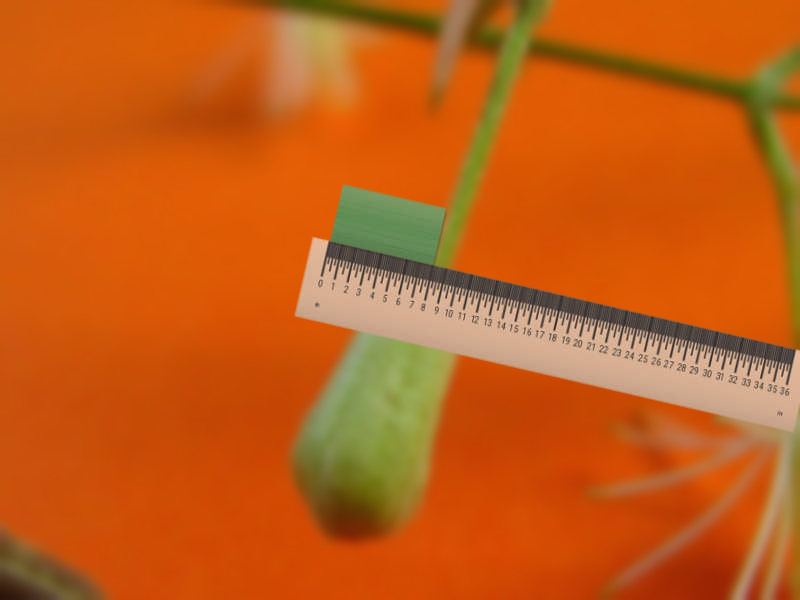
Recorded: 8; in
